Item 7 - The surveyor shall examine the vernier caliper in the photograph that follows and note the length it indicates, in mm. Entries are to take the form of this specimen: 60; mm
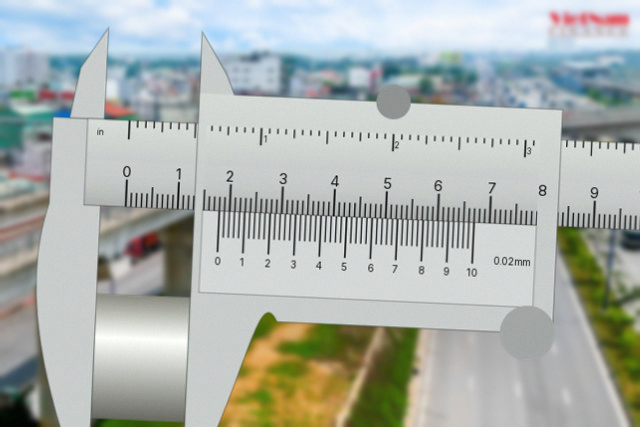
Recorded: 18.0; mm
